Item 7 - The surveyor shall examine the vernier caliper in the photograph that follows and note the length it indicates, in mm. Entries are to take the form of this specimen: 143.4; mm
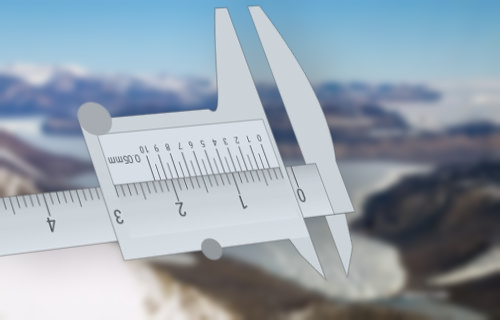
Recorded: 3.6; mm
